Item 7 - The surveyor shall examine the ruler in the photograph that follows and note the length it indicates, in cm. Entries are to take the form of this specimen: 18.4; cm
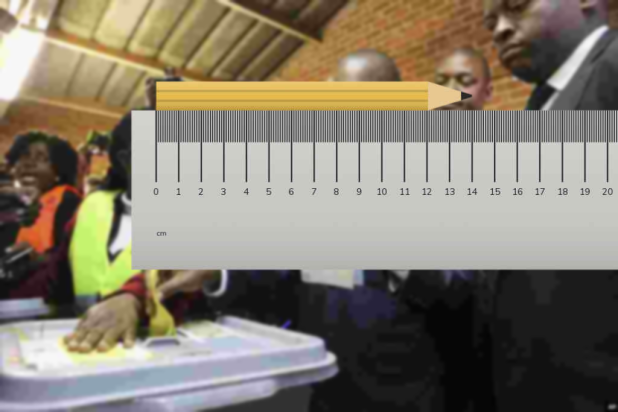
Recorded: 14; cm
